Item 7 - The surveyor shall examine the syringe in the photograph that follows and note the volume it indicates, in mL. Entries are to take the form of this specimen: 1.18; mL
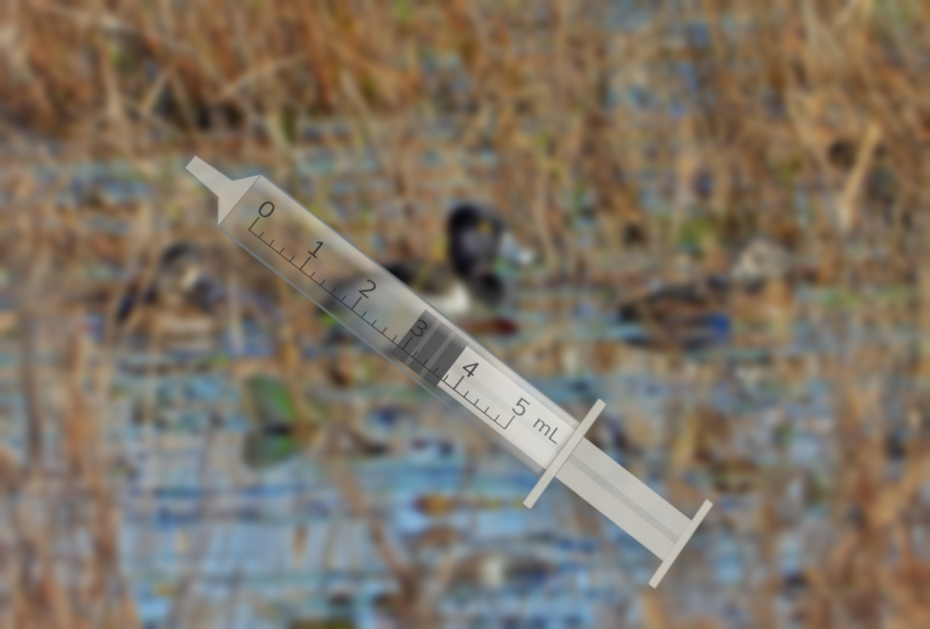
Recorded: 2.9; mL
